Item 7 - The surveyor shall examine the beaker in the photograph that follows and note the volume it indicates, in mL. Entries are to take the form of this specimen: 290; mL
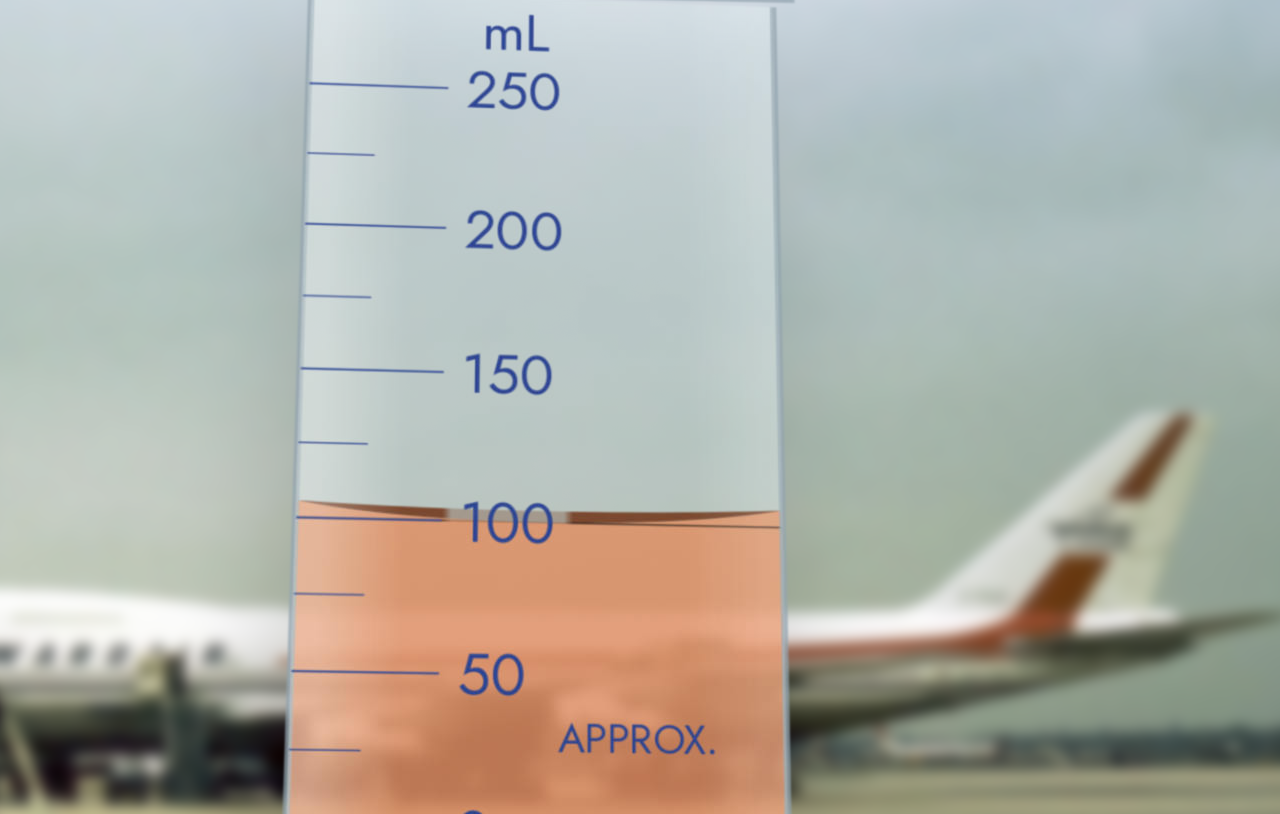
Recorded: 100; mL
